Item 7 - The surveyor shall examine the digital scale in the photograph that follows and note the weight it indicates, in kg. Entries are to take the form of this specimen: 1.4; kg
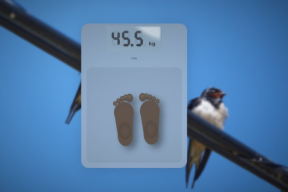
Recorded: 45.5; kg
